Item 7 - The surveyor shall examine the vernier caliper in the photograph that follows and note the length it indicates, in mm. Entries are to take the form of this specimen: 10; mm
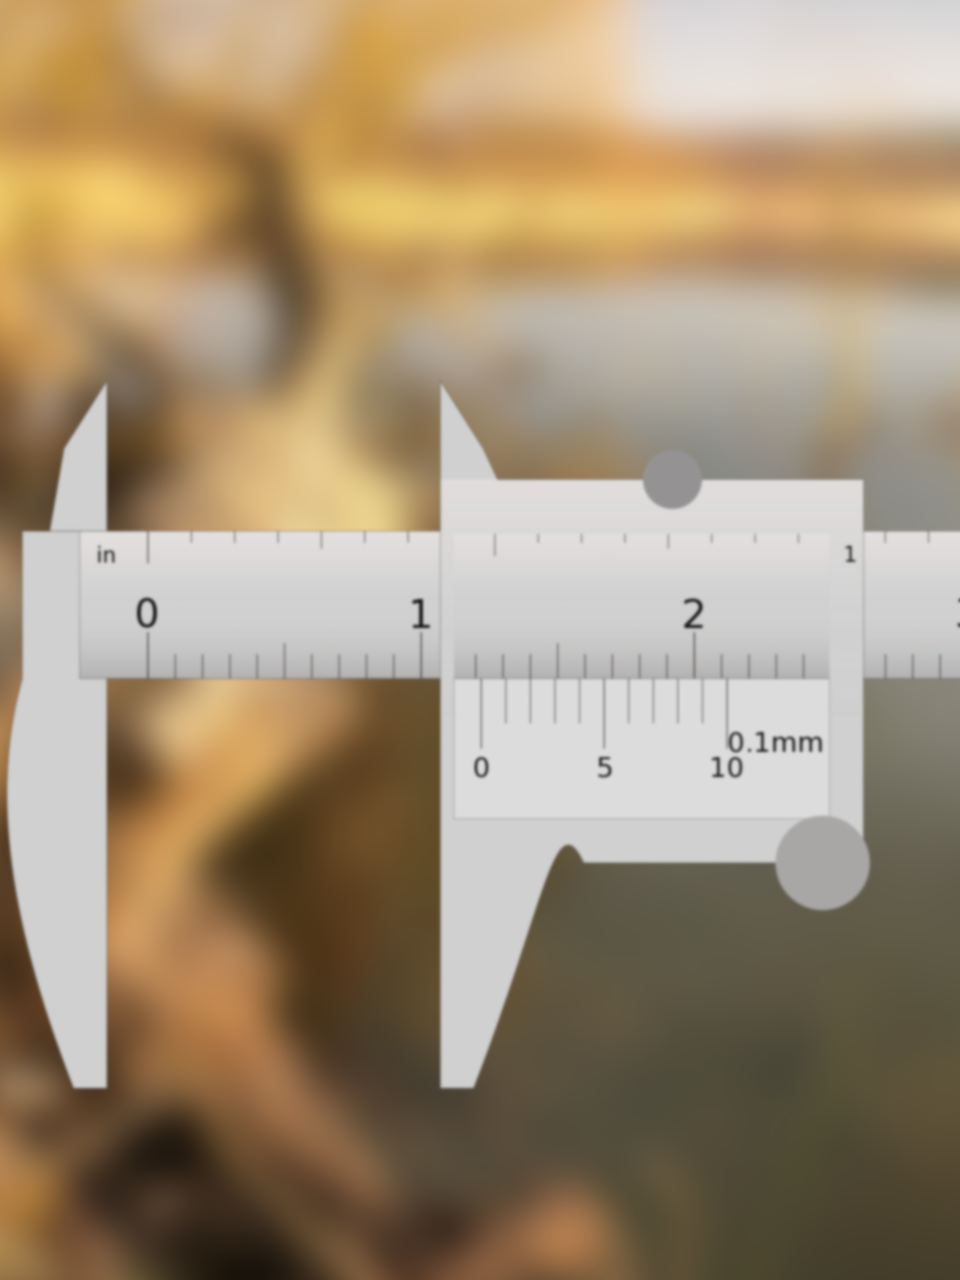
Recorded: 12.2; mm
